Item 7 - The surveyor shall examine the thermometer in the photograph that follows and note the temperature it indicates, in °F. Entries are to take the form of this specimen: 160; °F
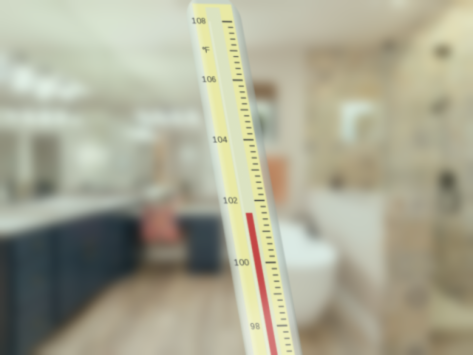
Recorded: 101.6; °F
